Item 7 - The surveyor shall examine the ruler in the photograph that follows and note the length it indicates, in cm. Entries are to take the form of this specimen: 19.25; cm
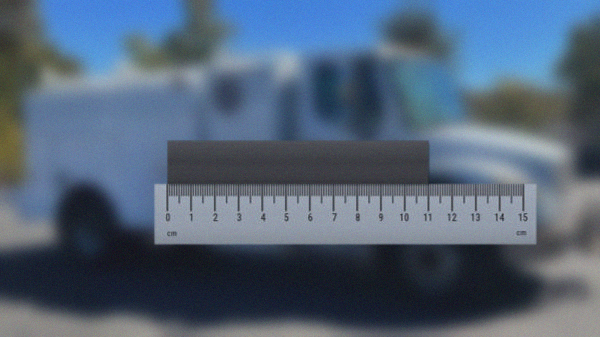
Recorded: 11; cm
